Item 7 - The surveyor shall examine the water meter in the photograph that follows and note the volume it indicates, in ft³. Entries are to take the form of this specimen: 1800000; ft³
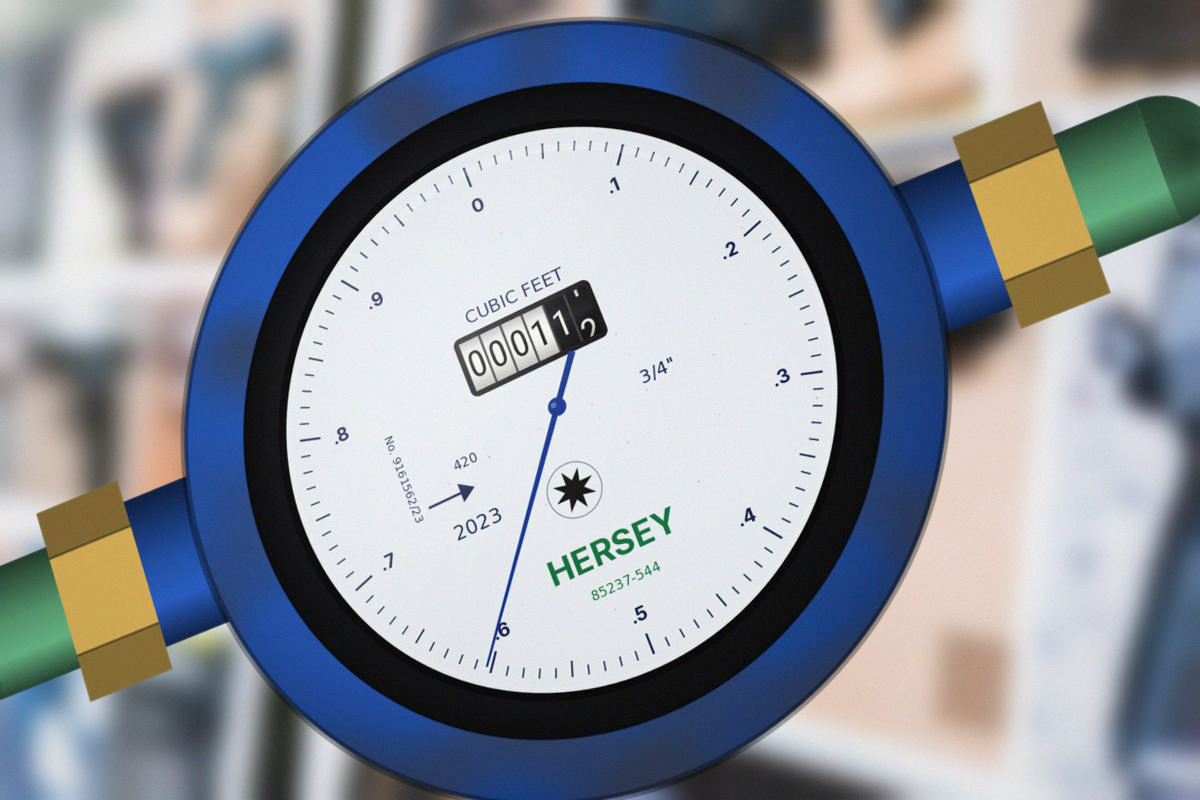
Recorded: 111.60; ft³
